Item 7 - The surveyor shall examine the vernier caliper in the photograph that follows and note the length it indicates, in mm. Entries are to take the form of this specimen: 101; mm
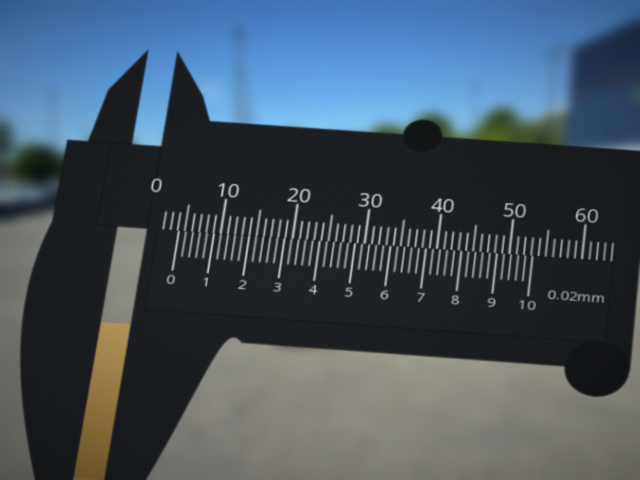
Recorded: 4.2; mm
